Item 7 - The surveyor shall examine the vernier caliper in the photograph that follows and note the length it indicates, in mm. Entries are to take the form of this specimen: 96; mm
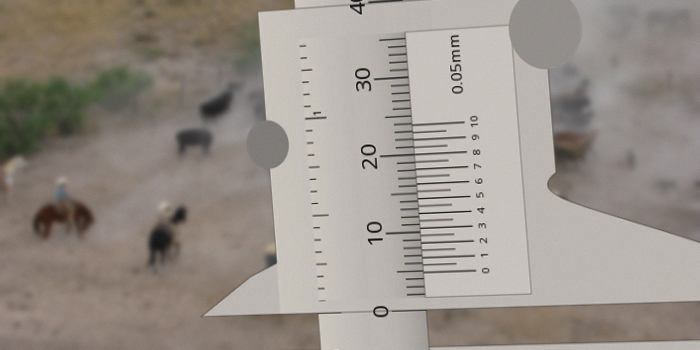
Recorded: 4.8; mm
